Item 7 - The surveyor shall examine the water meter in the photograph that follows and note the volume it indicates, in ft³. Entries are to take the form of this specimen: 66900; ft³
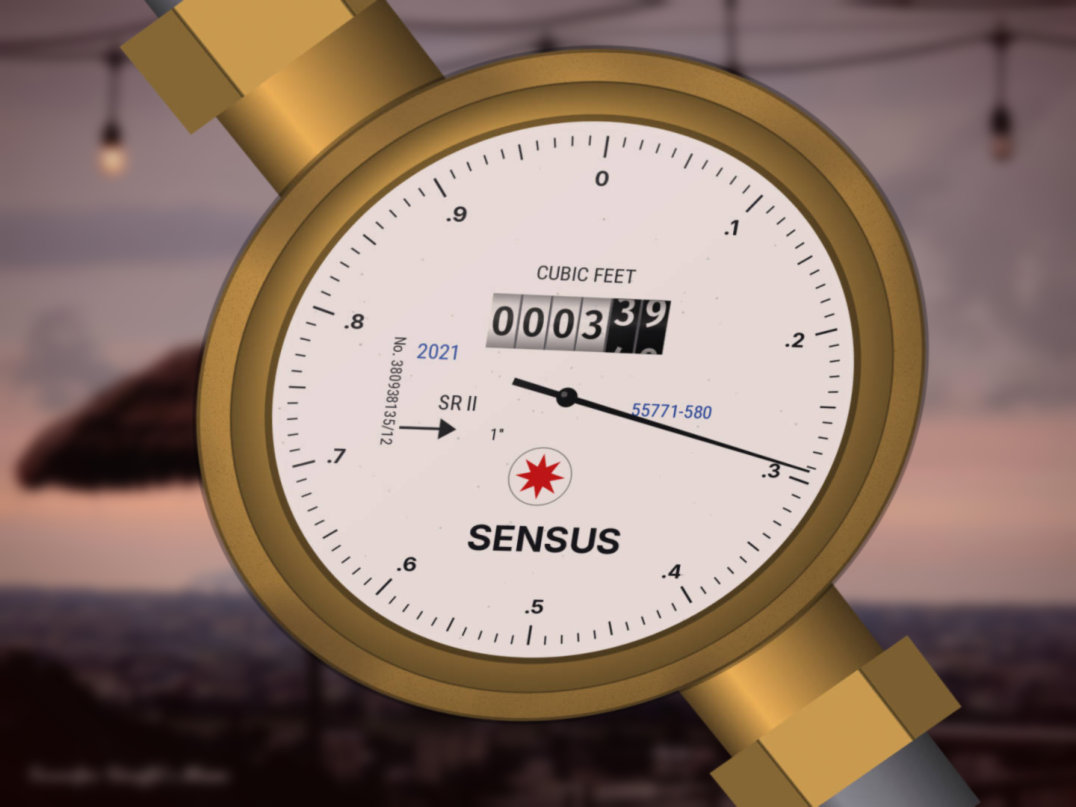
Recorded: 339.29; ft³
